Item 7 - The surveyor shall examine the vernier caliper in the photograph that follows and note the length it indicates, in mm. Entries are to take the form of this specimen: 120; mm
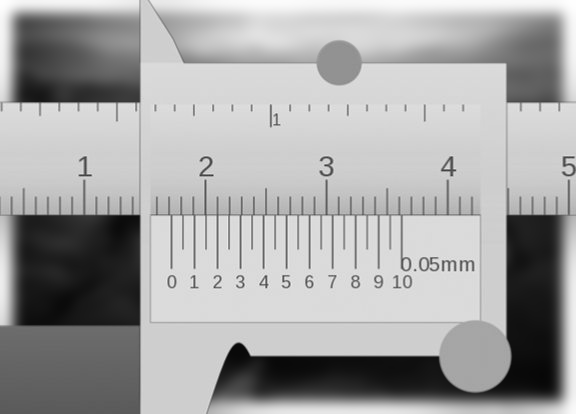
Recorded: 17.2; mm
